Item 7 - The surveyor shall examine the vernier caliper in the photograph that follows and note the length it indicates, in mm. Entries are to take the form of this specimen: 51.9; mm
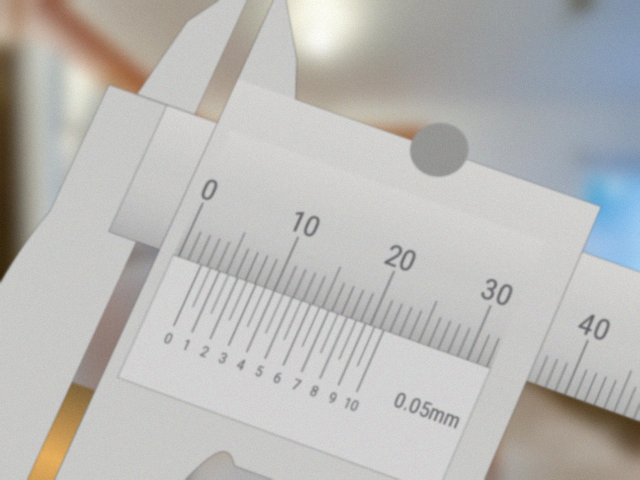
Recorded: 2.4; mm
